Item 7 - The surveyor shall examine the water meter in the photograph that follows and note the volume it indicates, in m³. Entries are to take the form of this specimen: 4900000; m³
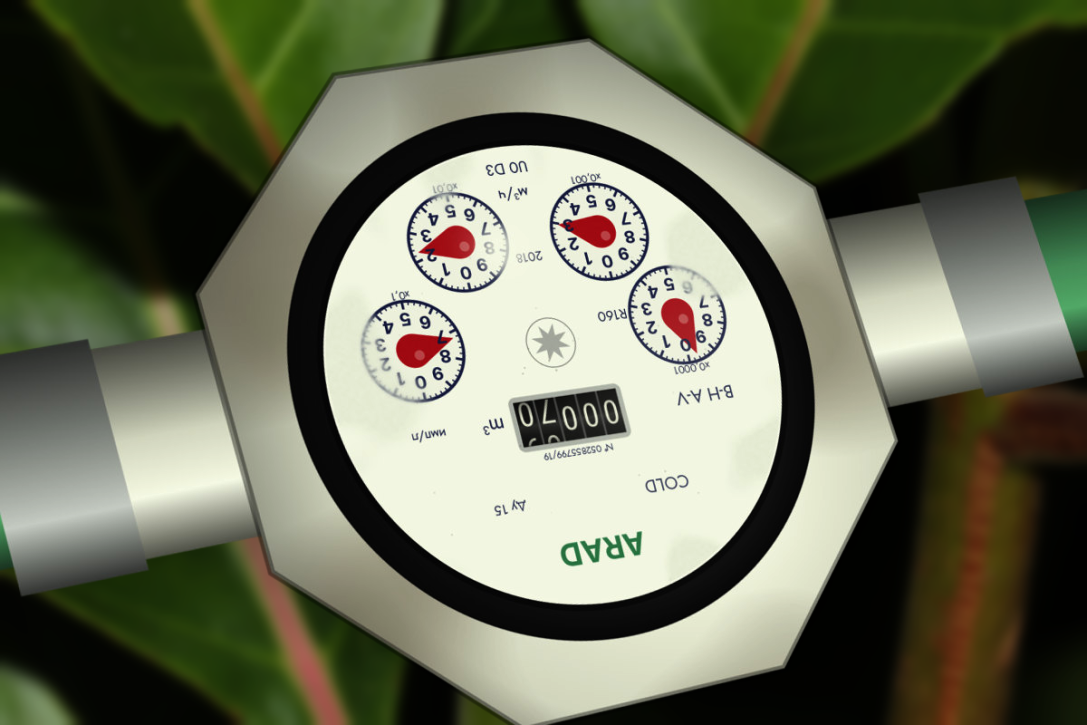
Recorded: 69.7229; m³
